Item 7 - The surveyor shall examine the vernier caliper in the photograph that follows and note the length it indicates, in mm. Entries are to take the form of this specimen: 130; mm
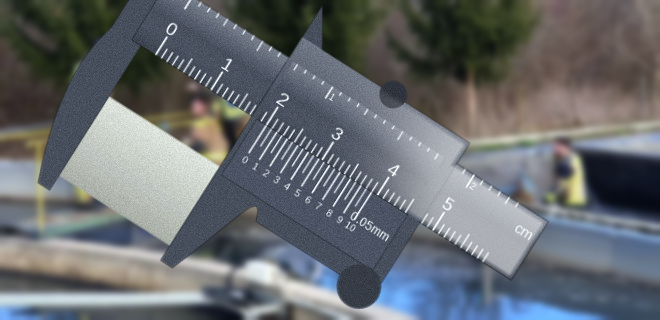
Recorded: 20.0; mm
